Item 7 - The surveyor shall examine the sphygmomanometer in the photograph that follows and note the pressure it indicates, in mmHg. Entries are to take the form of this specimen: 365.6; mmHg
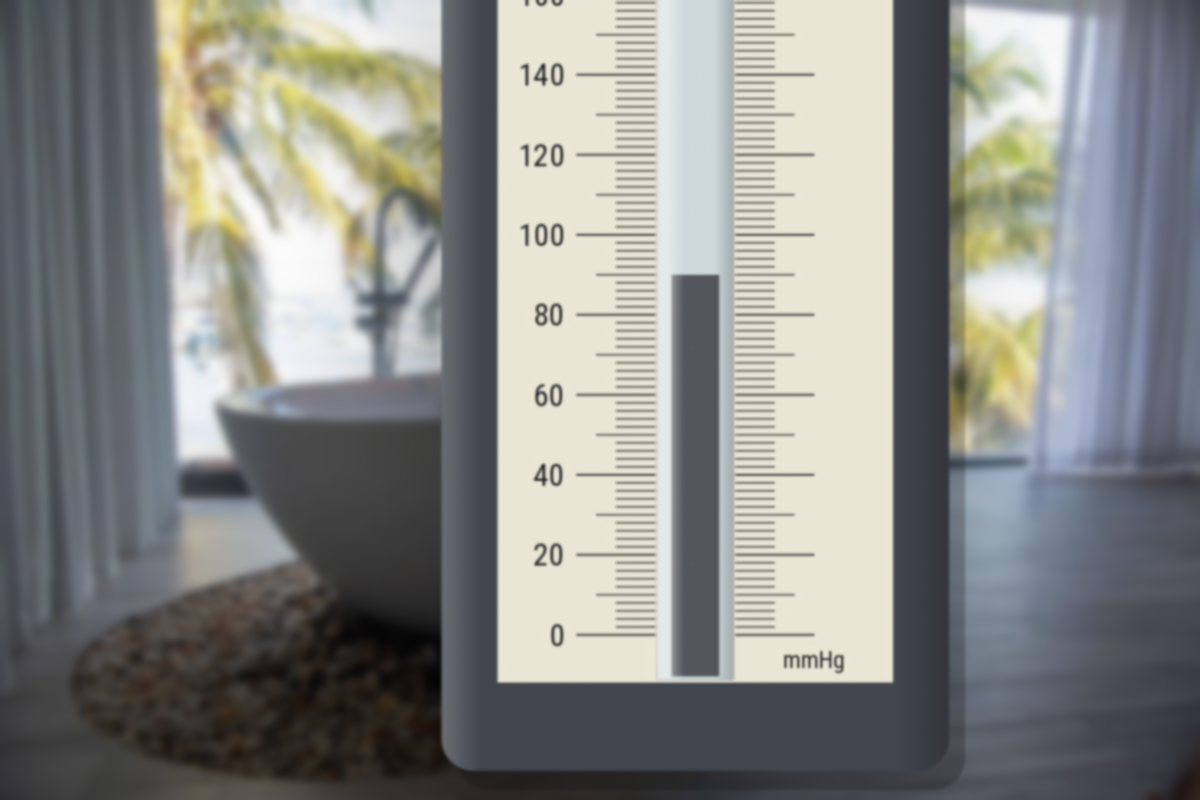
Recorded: 90; mmHg
